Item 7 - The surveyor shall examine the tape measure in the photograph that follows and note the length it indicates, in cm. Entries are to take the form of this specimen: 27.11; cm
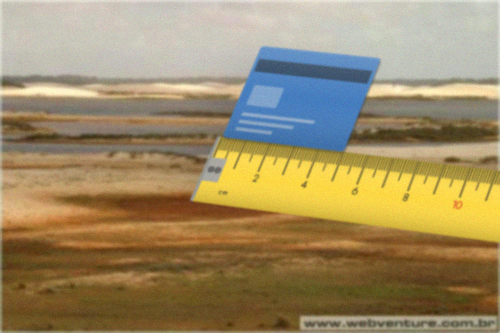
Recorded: 5; cm
